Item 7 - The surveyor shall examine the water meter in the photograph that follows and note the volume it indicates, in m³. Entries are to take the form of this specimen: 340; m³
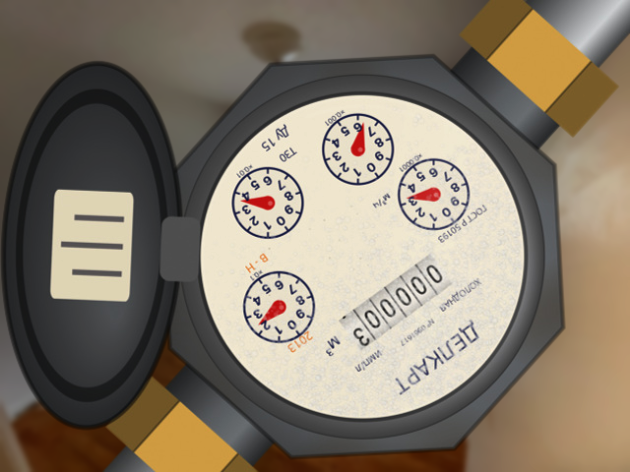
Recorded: 3.2363; m³
